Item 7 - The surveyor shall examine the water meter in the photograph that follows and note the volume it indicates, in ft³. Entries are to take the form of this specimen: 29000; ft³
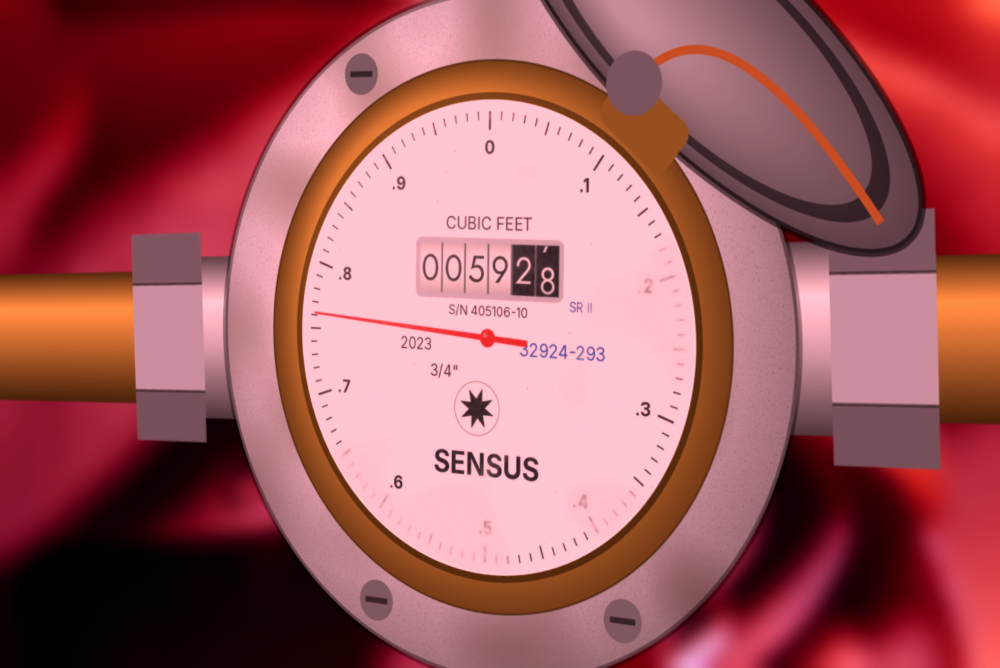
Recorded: 5927.76; ft³
